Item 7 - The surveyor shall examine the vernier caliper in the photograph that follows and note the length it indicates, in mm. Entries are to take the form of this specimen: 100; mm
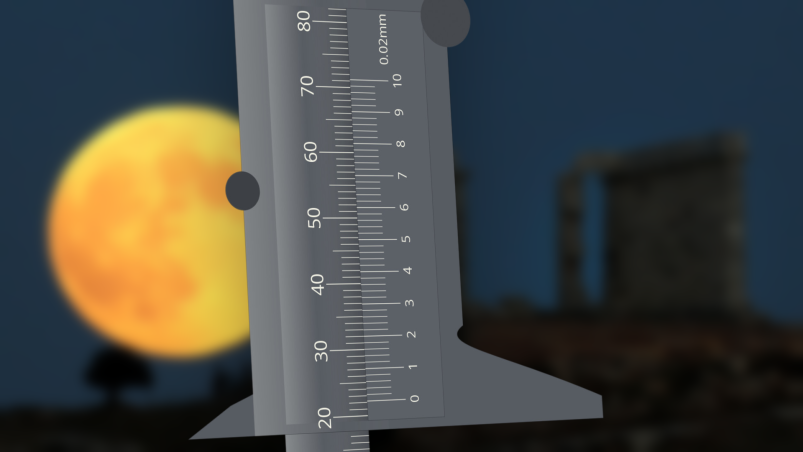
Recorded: 22.2; mm
